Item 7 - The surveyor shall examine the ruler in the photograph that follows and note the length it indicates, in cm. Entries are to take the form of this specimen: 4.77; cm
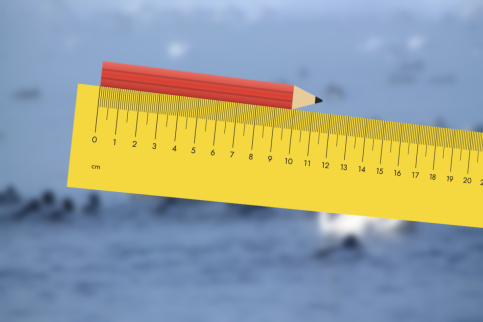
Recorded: 11.5; cm
